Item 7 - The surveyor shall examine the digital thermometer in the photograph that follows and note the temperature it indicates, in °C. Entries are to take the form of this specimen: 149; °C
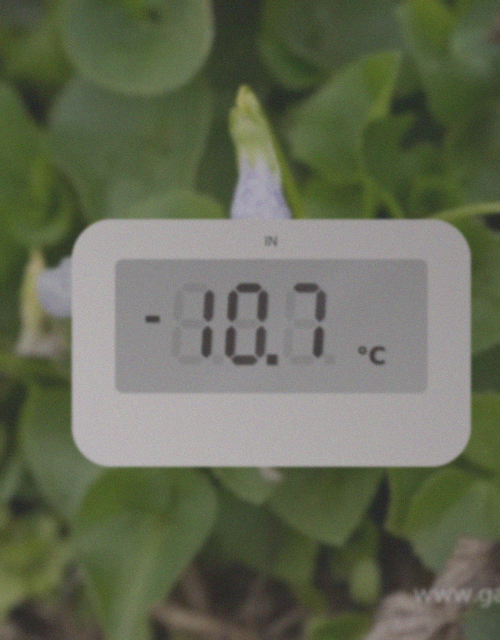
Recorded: -10.7; °C
